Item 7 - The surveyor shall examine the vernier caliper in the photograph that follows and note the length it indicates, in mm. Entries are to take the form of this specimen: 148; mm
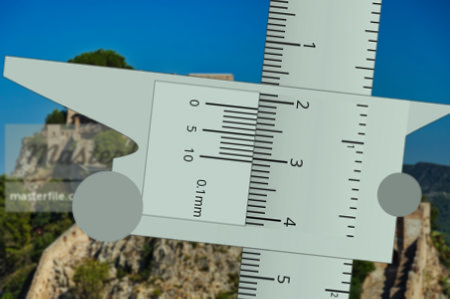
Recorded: 21.6; mm
